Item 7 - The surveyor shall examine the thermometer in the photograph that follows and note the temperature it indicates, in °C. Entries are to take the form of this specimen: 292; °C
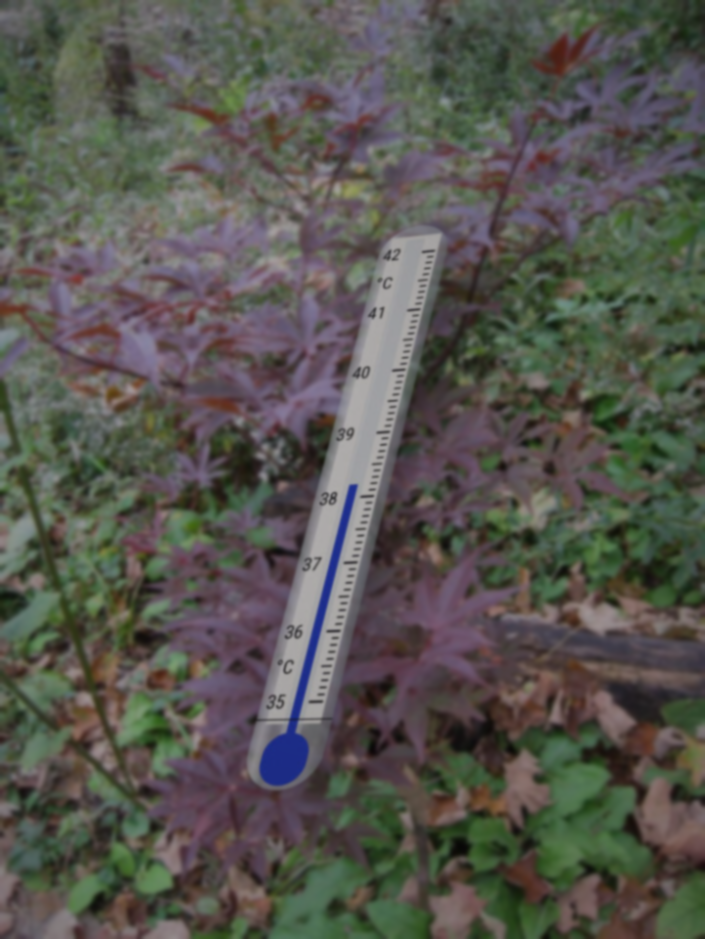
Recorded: 38.2; °C
